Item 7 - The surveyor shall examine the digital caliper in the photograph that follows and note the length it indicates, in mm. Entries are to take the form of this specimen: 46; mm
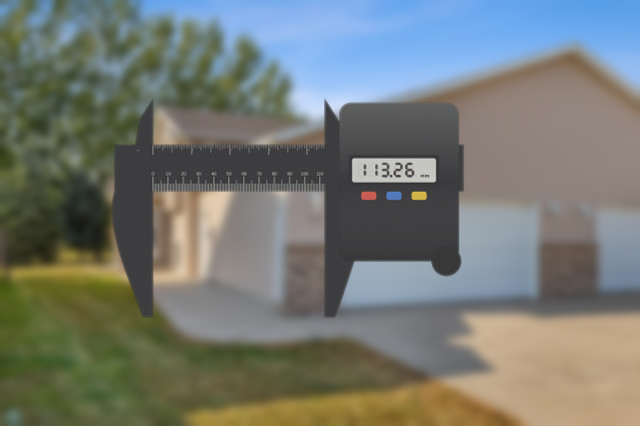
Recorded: 113.26; mm
